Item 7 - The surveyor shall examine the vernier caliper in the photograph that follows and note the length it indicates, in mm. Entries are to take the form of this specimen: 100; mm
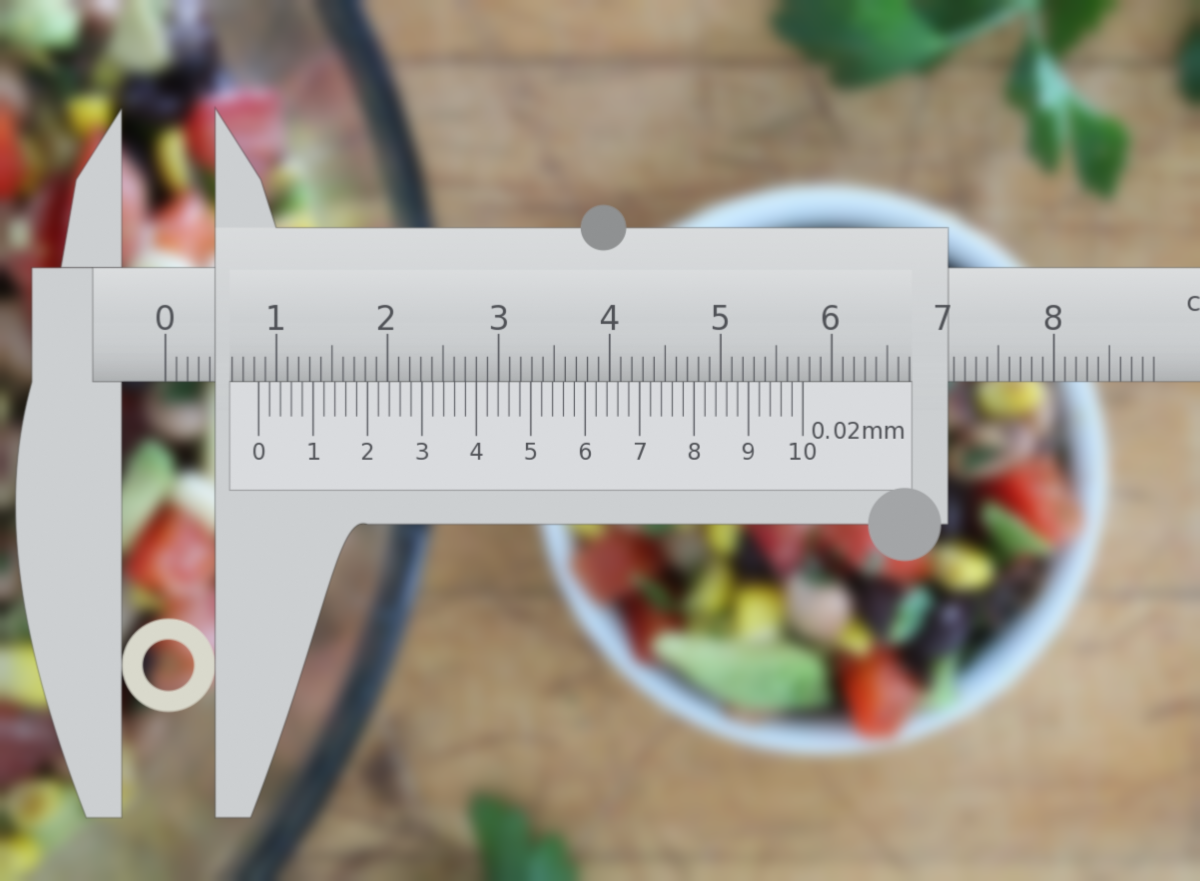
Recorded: 8.4; mm
